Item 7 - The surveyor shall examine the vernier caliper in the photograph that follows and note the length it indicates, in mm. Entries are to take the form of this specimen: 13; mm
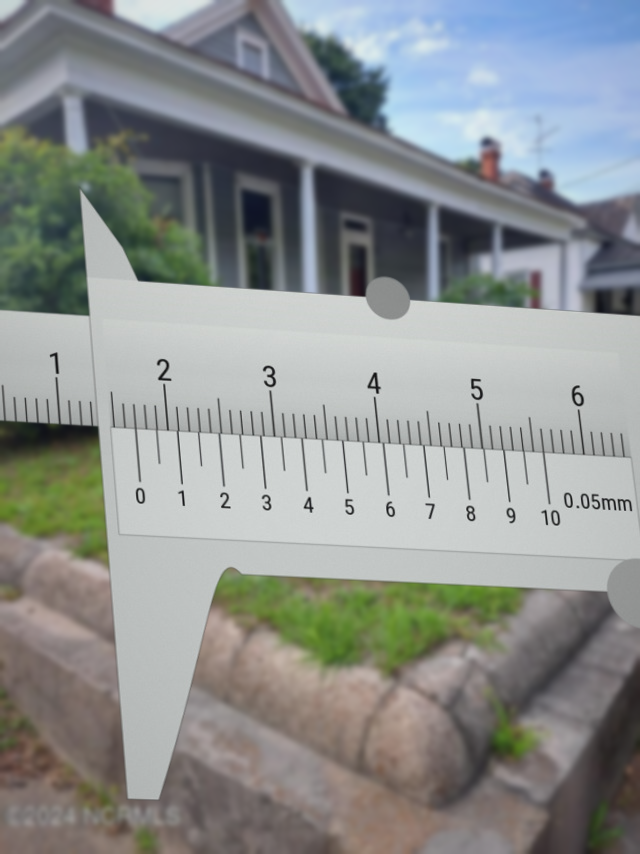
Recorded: 17.0; mm
